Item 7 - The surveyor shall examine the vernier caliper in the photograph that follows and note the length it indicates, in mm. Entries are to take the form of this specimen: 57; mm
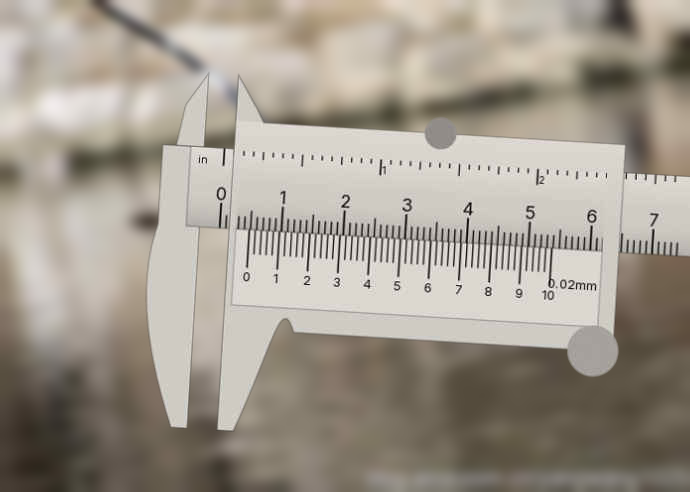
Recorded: 4.8; mm
